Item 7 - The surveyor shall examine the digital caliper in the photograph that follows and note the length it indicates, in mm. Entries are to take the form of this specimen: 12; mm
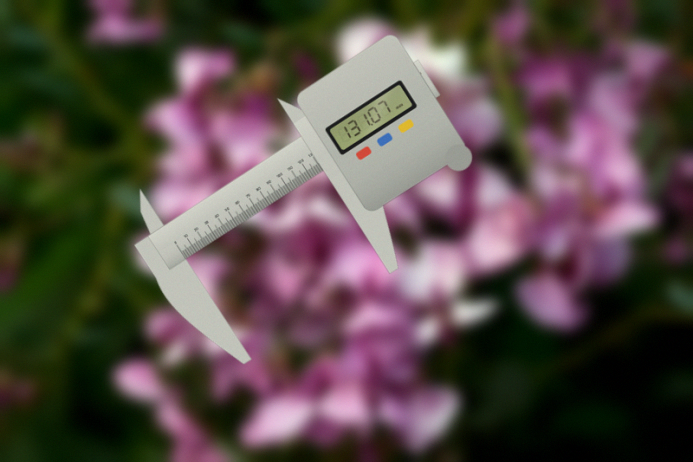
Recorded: 131.07; mm
